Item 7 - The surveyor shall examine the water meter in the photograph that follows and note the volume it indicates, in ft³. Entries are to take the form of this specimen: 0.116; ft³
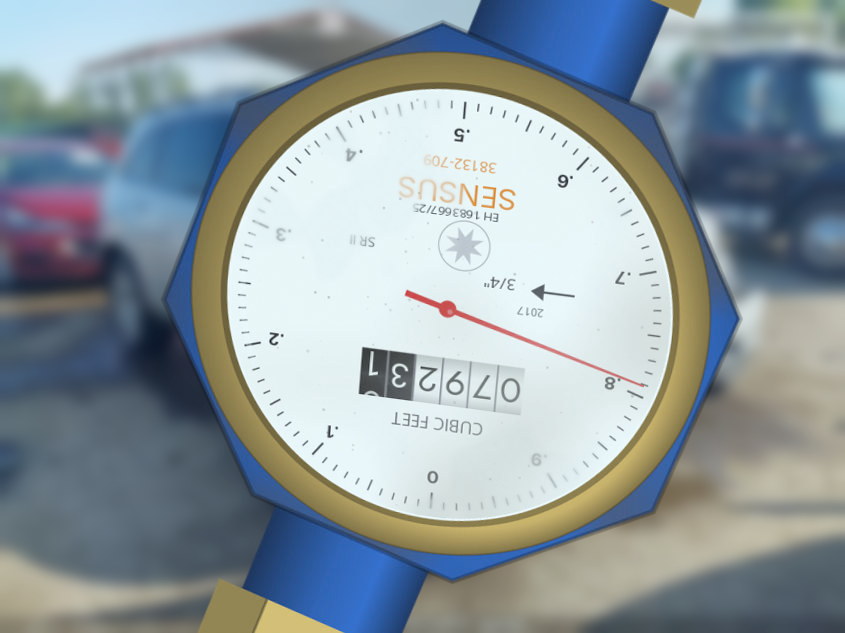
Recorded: 79230.79; ft³
